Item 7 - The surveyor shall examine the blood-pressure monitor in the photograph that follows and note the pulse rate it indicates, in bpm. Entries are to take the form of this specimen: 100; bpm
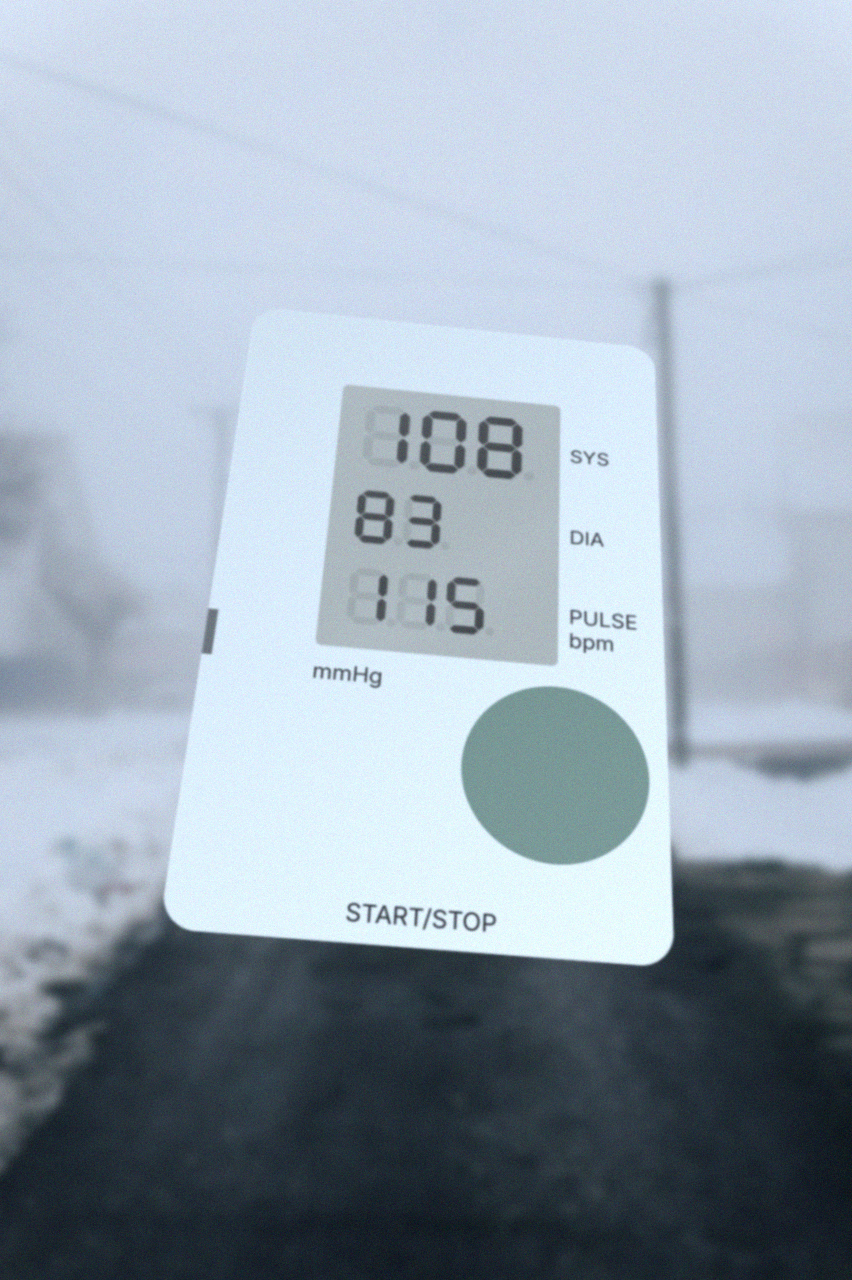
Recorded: 115; bpm
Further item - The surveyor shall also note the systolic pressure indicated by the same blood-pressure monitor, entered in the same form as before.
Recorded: 108; mmHg
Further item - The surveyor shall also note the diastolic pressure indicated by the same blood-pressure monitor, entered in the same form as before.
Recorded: 83; mmHg
